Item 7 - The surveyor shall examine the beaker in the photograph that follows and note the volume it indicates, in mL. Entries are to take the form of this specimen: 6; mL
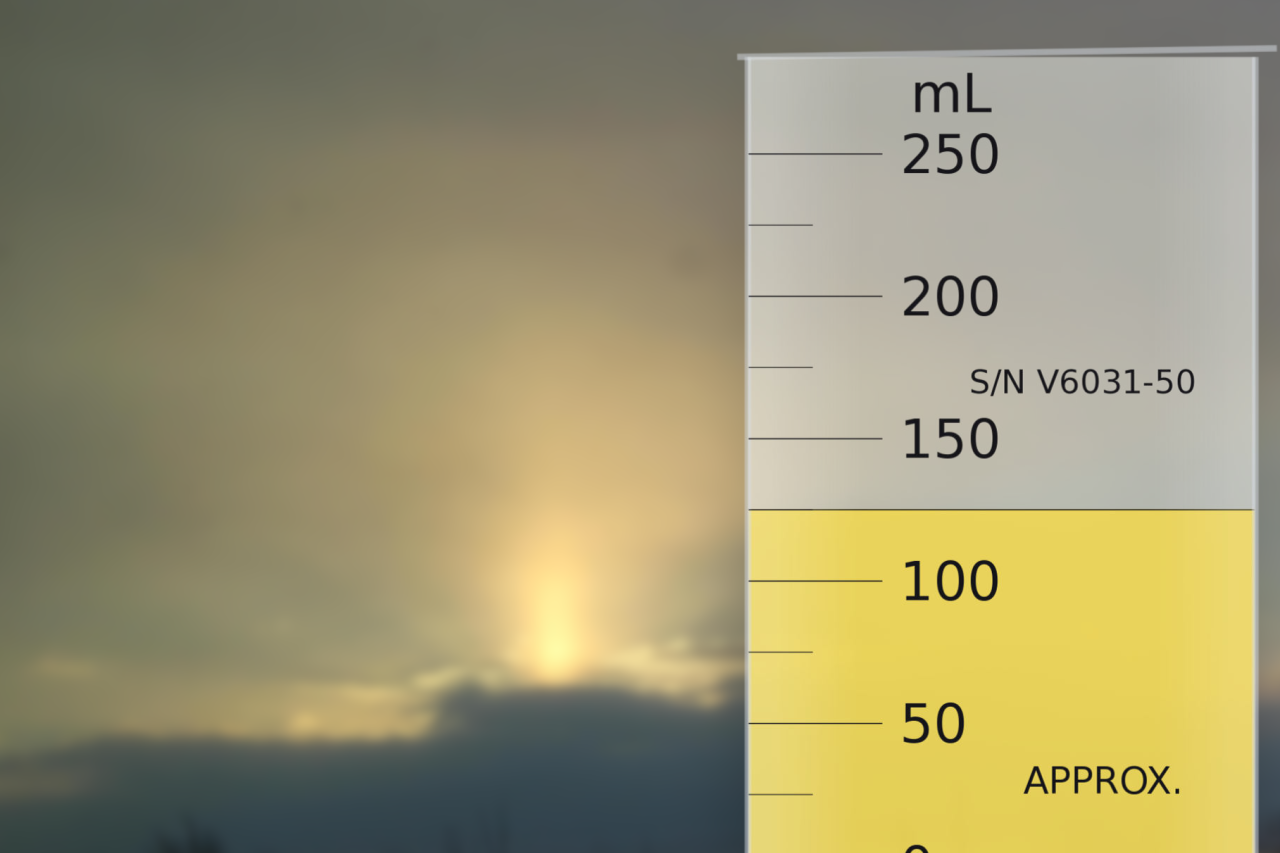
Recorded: 125; mL
